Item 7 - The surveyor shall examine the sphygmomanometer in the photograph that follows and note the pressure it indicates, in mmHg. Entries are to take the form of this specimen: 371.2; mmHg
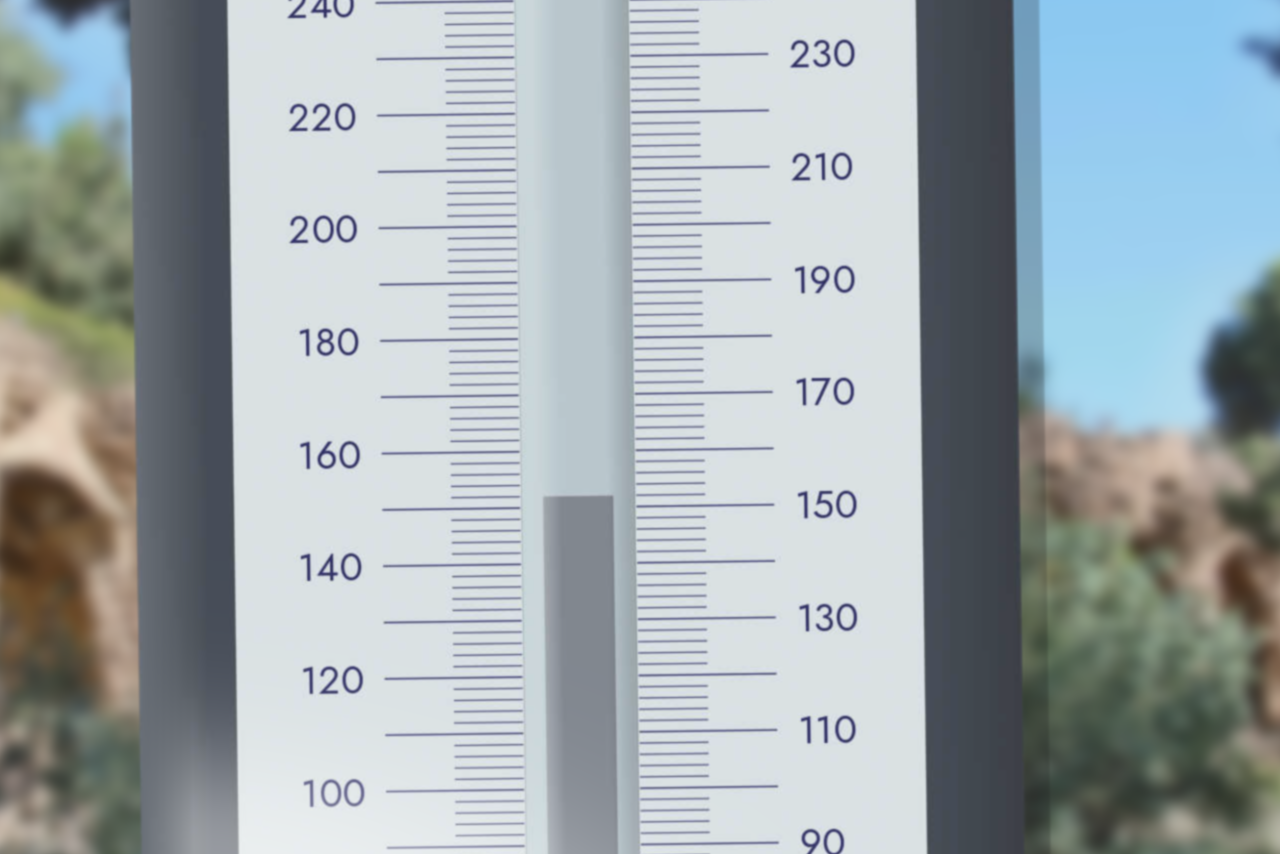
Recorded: 152; mmHg
